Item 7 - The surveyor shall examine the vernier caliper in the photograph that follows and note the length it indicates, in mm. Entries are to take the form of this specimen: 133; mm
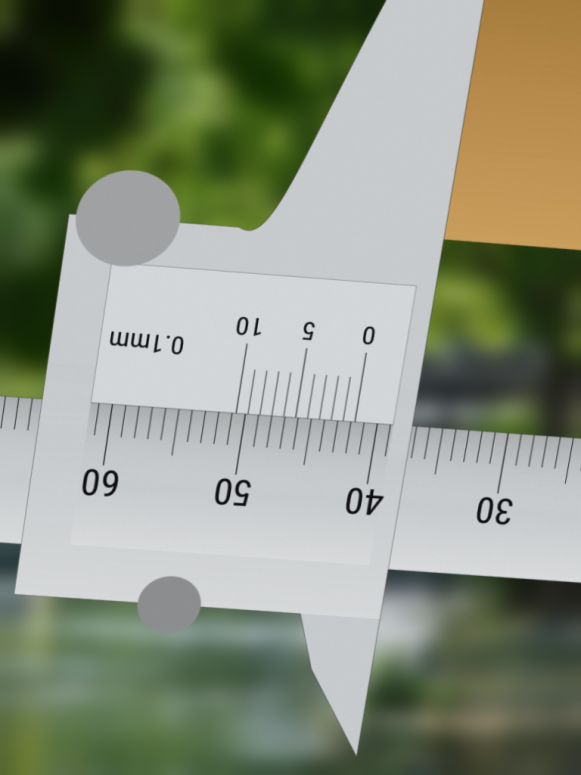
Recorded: 41.7; mm
